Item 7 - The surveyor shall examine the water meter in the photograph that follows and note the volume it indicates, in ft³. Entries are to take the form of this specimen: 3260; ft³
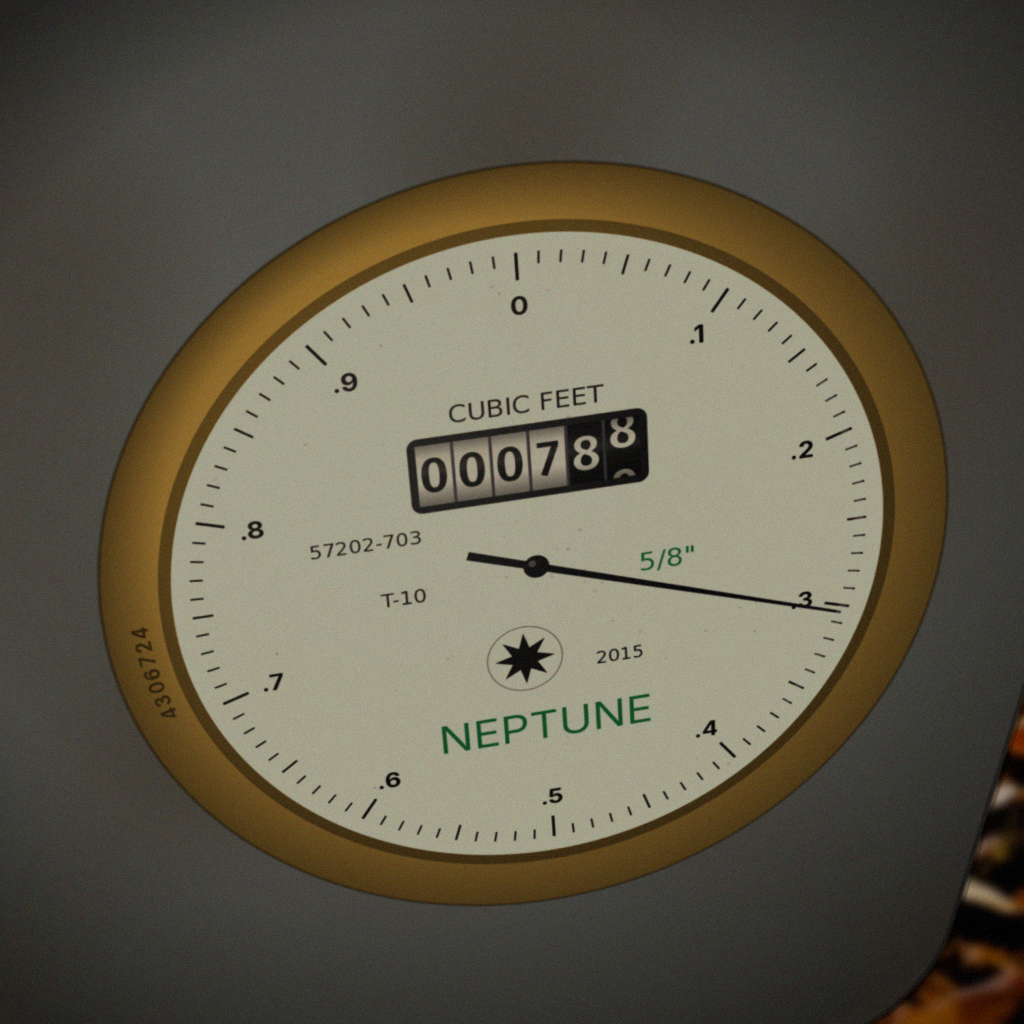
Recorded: 788.30; ft³
